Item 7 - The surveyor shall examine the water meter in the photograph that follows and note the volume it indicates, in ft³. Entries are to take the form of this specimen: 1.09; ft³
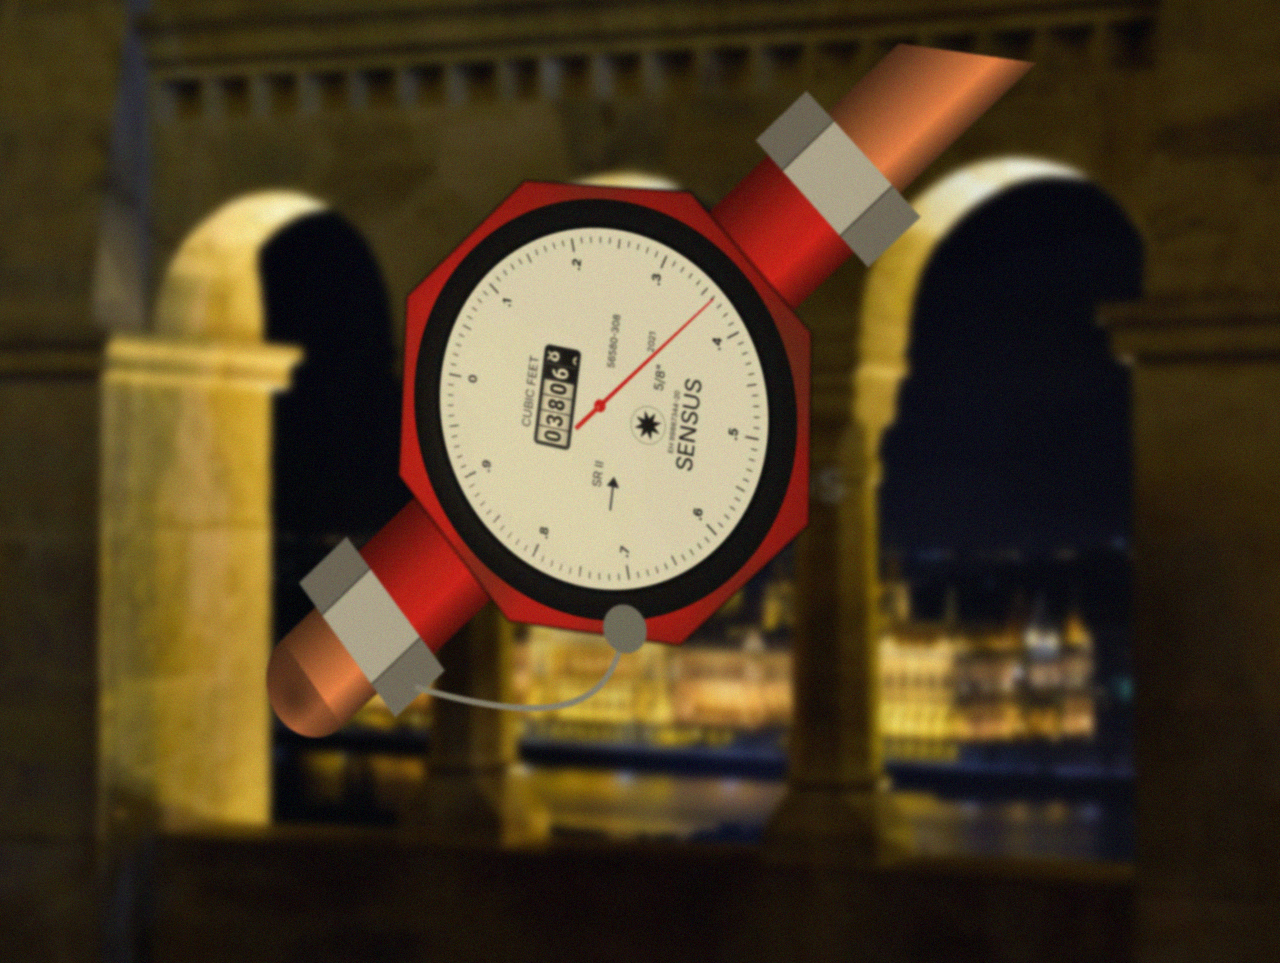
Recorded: 38068.36; ft³
